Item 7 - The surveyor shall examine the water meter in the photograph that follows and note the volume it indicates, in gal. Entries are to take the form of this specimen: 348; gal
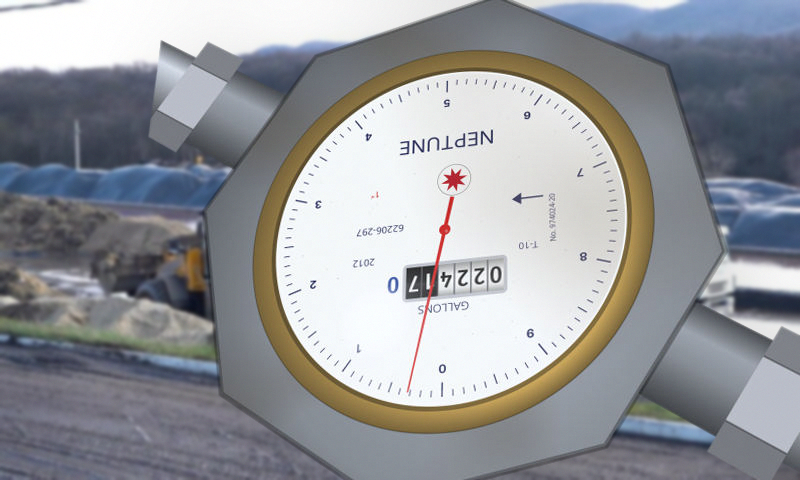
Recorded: 224170.3; gal
